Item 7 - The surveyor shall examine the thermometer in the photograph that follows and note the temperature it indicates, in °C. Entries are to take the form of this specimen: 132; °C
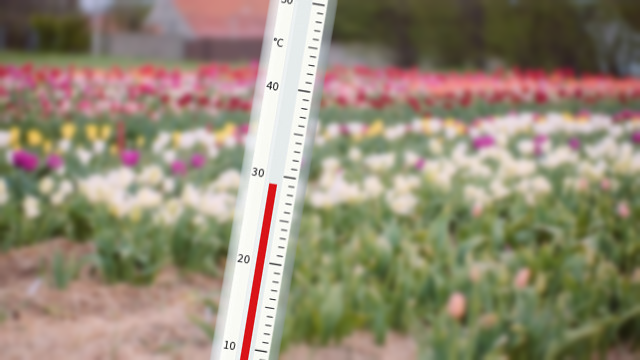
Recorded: 29; °C
